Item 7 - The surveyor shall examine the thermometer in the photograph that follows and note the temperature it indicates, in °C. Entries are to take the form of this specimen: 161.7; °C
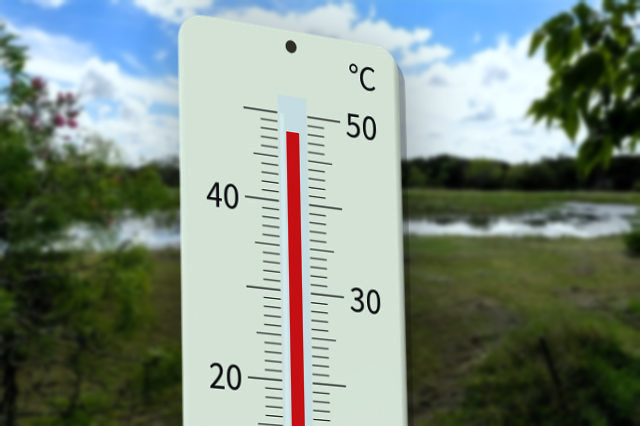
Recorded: 48; °C
